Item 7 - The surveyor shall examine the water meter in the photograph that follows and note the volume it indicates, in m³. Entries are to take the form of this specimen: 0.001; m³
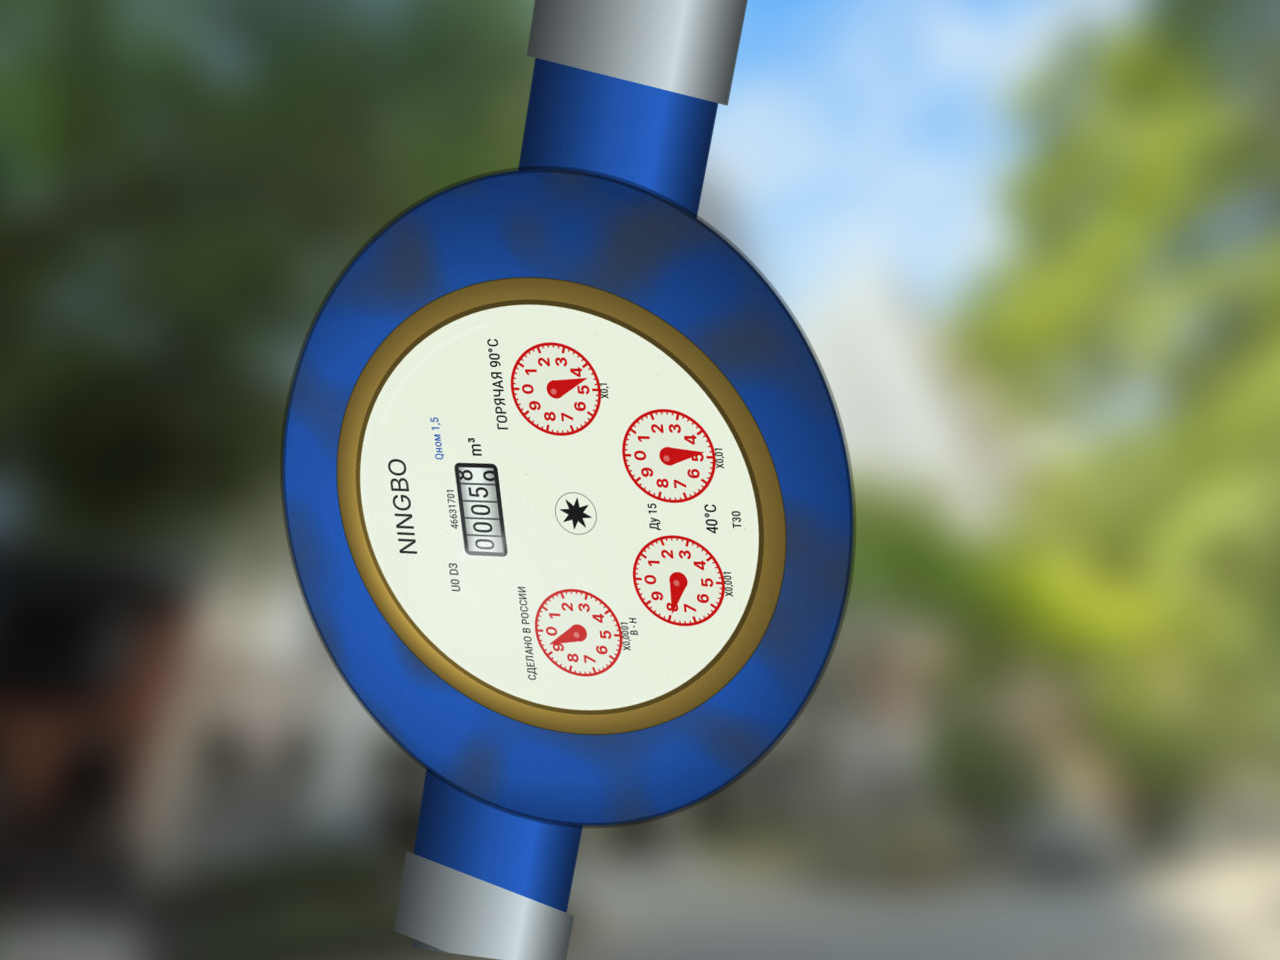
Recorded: 58.4479; m³
